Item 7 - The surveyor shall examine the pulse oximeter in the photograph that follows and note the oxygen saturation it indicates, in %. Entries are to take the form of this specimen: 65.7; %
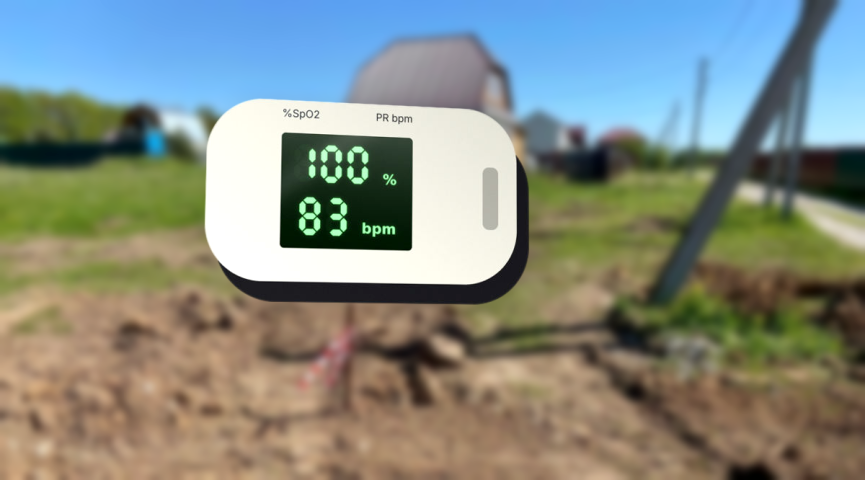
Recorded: 100; %
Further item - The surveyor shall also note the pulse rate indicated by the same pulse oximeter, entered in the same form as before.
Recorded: 83; bpm
